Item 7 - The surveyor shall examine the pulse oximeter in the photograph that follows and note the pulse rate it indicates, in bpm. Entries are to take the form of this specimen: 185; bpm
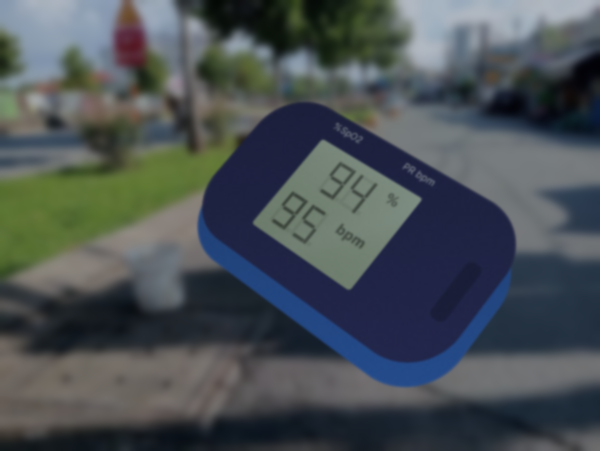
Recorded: 95; bpm
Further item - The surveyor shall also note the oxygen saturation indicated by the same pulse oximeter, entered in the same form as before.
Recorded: 94; %
